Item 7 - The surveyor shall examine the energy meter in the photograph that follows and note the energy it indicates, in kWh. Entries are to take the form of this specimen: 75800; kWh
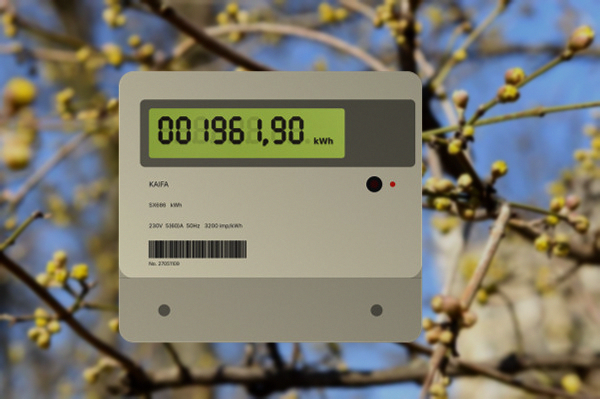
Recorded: 1961.90; kWh
